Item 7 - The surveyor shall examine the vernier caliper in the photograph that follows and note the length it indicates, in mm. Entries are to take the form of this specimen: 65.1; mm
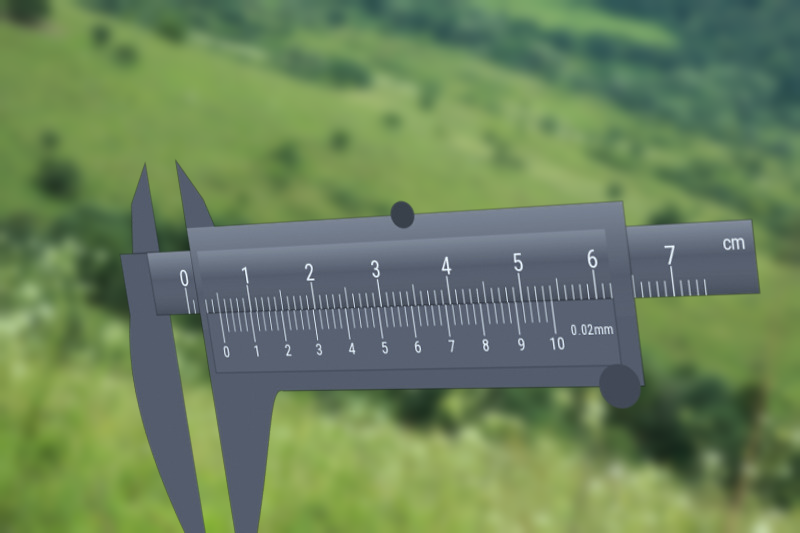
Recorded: 5.0; mm
